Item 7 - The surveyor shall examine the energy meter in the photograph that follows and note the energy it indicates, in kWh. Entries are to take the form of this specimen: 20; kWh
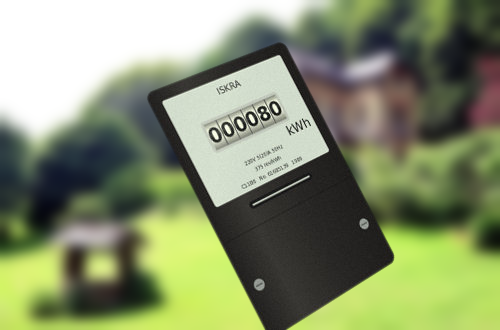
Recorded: 80; kWh
